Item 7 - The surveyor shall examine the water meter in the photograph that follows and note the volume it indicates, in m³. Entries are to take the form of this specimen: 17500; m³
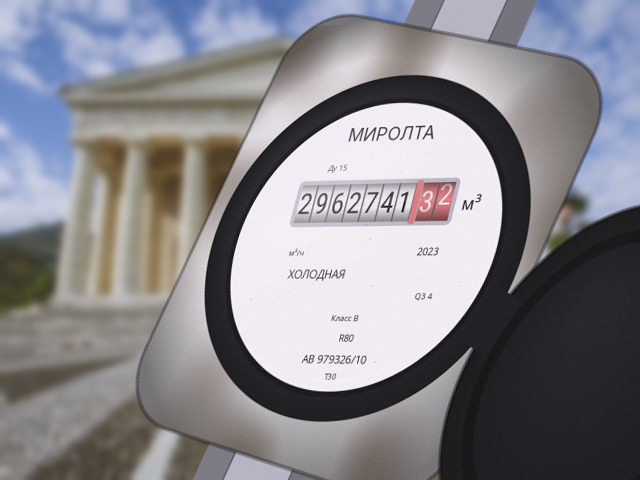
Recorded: 2962741.32; m³
